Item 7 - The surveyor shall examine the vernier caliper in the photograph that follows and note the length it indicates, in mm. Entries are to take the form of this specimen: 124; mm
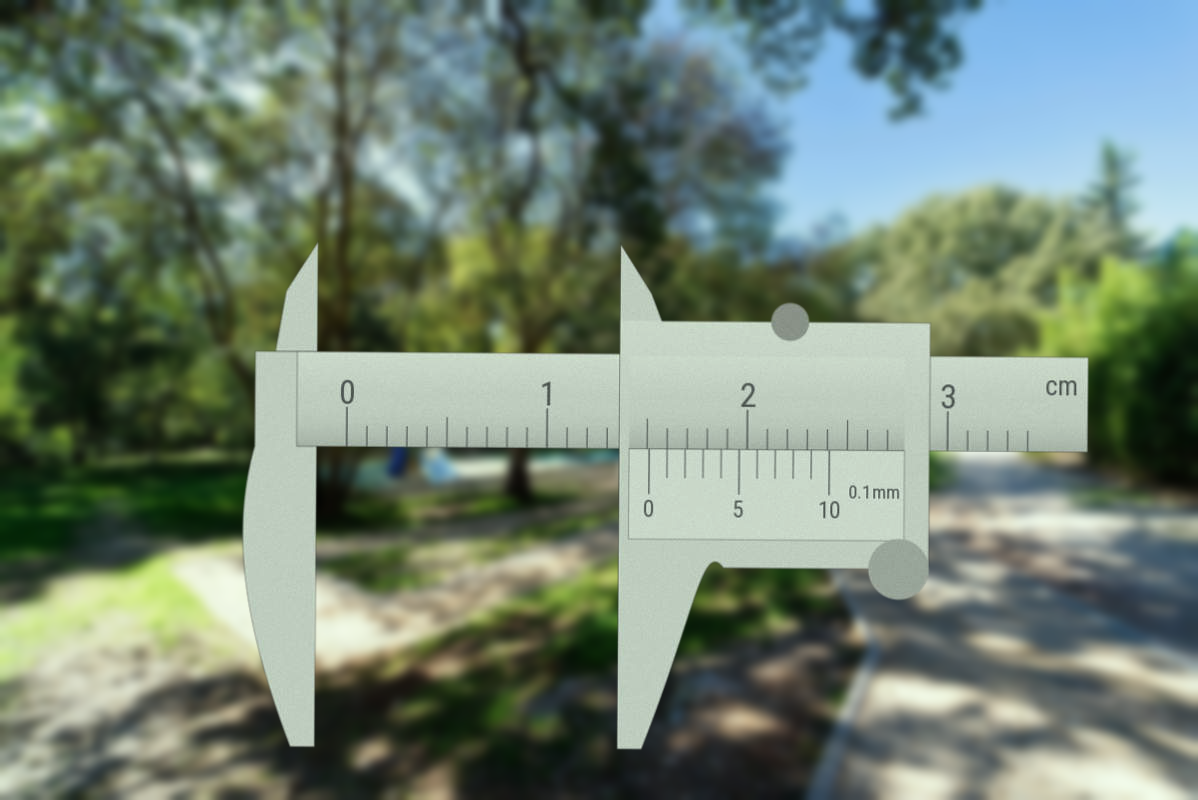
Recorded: 15.1; mm
